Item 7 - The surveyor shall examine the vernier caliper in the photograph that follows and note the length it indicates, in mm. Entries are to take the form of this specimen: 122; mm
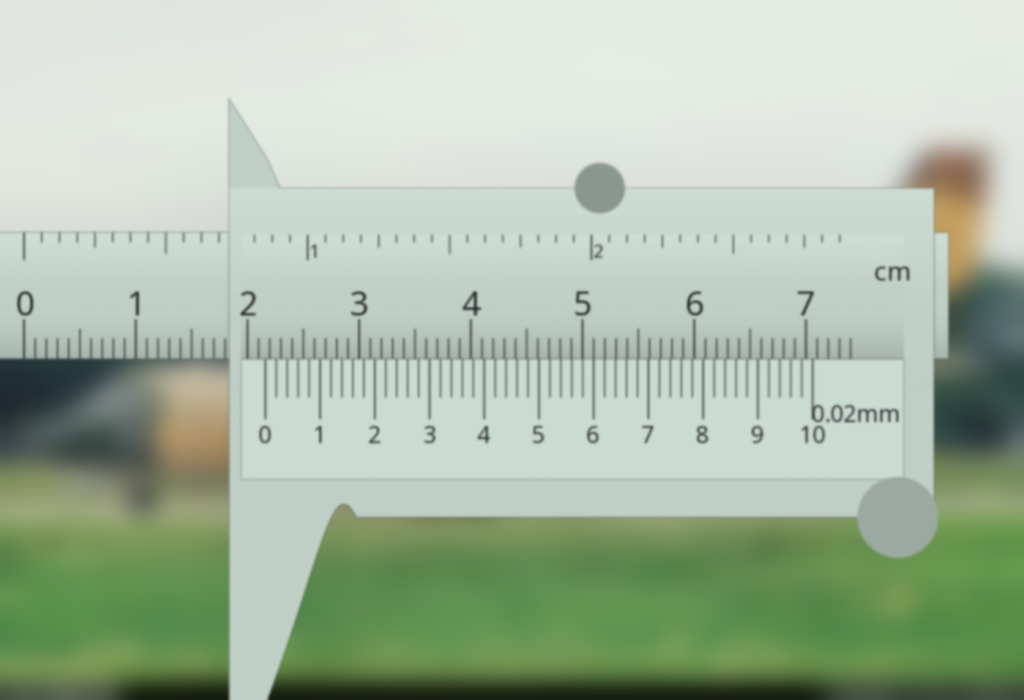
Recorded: 21.6; mm
